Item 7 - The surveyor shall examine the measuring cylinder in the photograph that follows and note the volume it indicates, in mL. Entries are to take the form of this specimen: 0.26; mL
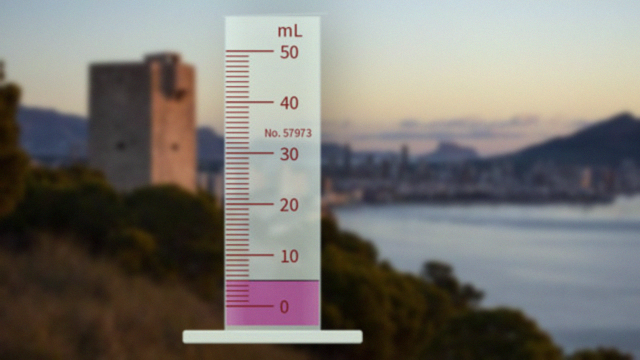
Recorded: 5; mL
